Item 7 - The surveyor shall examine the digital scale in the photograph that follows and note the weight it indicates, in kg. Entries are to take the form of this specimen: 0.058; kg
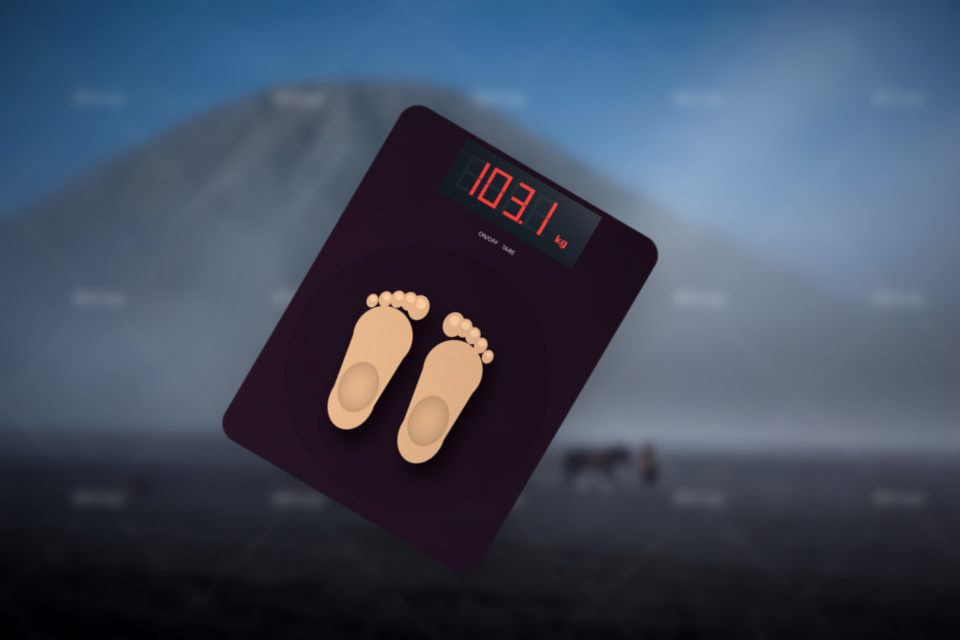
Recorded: 103.1; kg
